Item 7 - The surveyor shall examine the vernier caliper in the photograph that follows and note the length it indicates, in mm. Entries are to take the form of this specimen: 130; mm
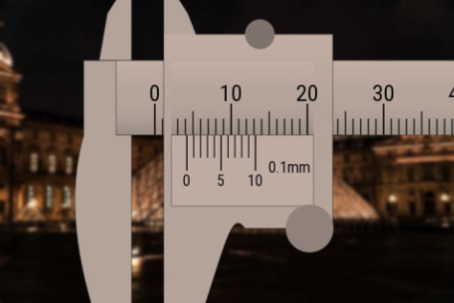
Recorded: 4.2; mm
